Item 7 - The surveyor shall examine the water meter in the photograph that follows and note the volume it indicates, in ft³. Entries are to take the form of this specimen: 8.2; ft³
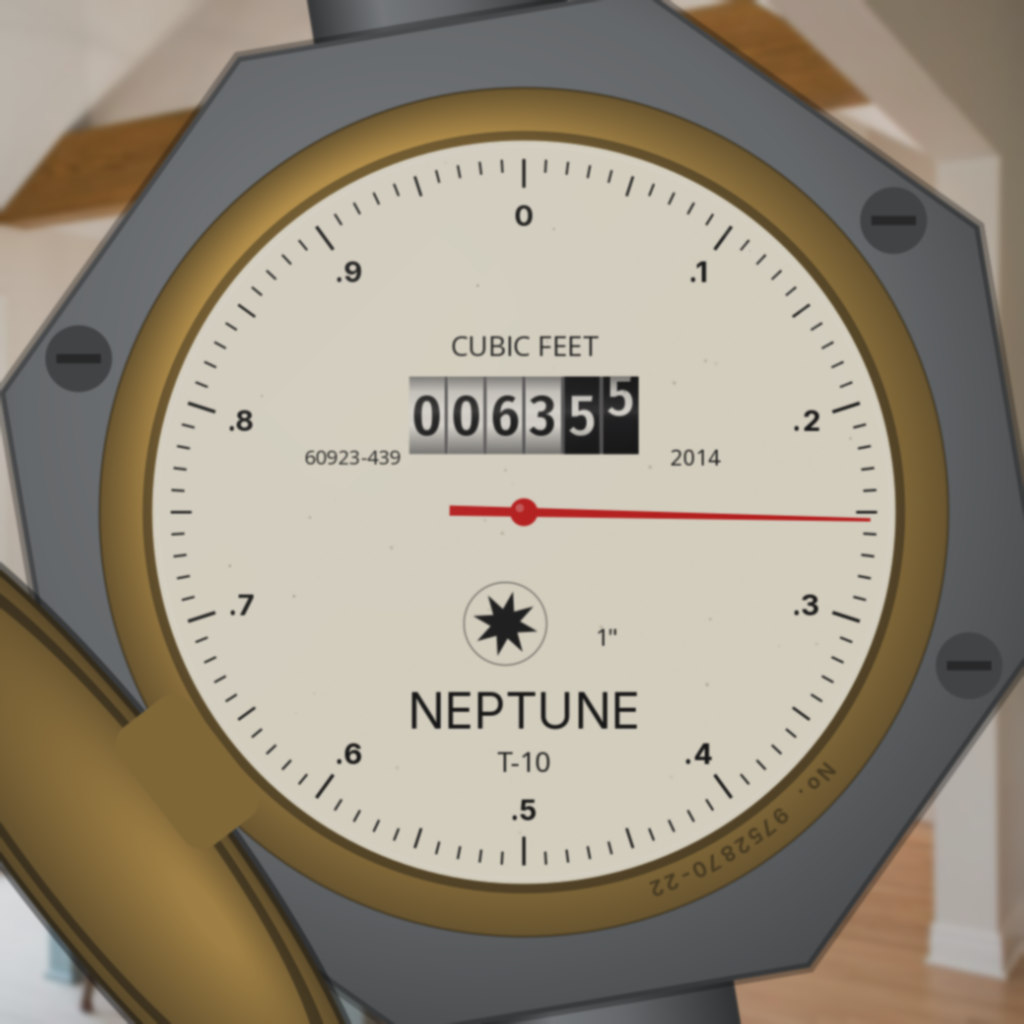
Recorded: 6355.25; ft³
